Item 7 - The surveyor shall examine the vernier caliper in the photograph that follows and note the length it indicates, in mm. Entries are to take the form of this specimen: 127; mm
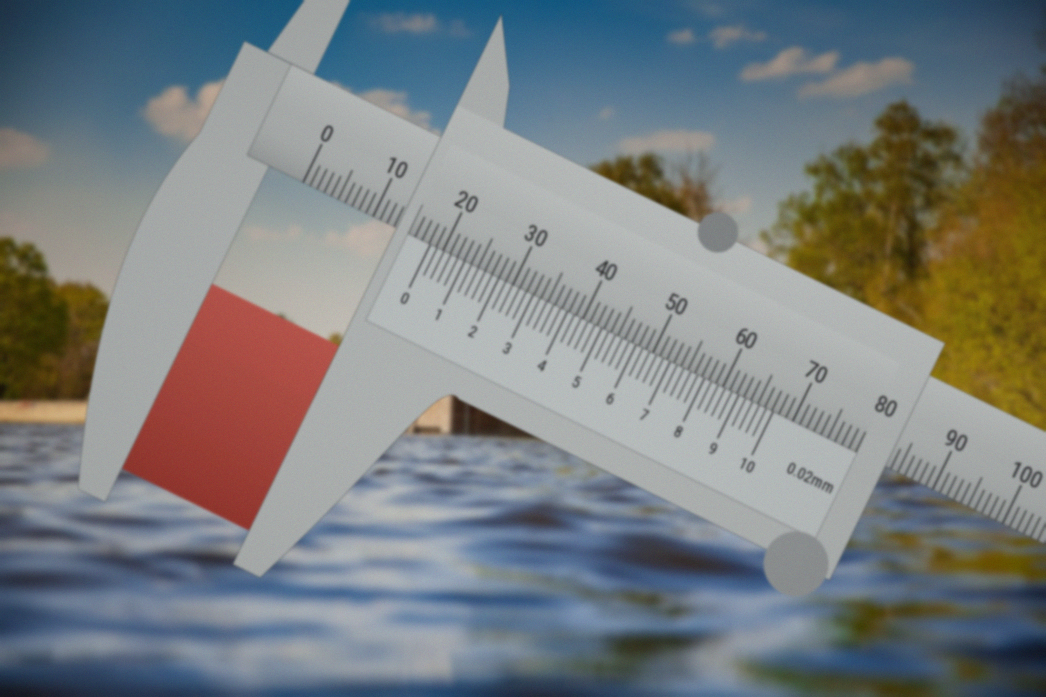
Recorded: 18.2; mm
